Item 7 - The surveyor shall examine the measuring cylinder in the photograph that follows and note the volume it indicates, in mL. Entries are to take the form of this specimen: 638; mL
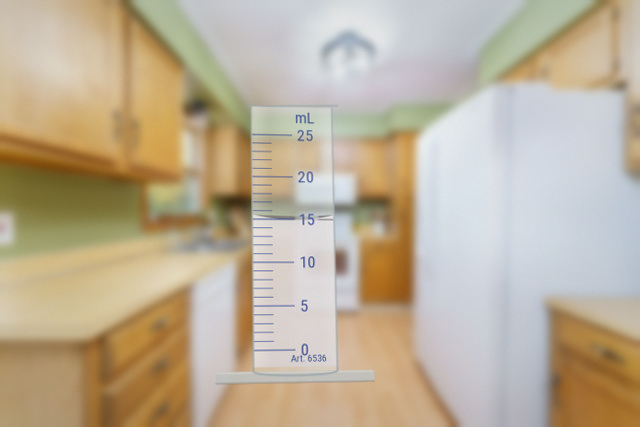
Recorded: 15; mL
